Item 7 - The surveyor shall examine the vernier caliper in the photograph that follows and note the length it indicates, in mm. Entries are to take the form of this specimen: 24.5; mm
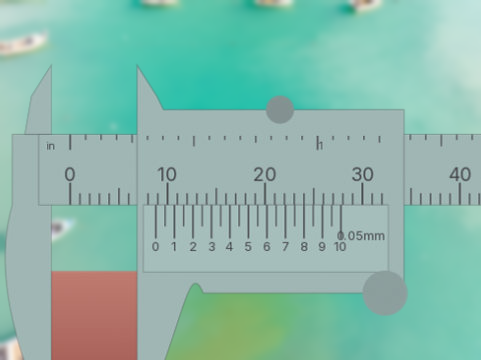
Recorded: 8.8; mm
